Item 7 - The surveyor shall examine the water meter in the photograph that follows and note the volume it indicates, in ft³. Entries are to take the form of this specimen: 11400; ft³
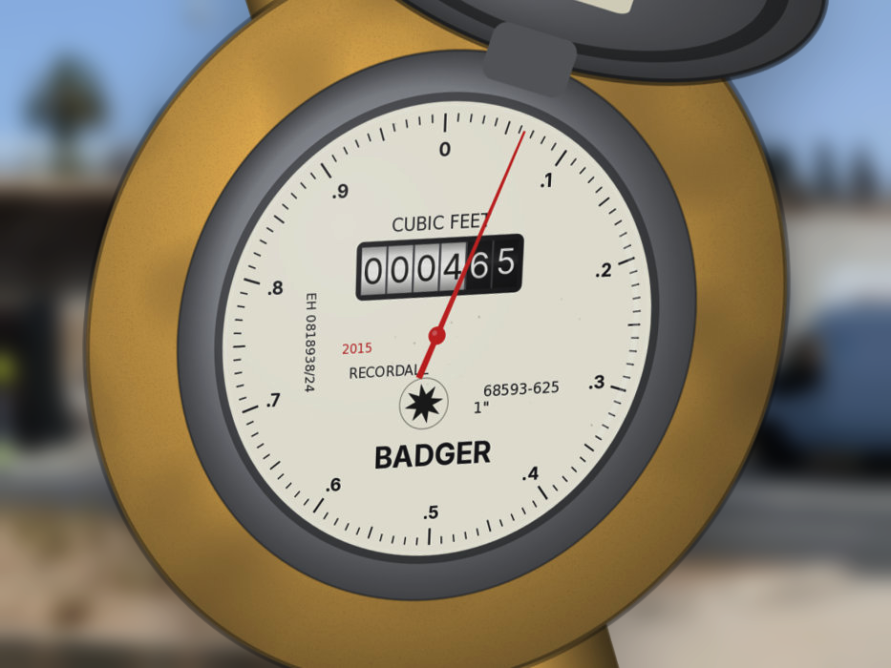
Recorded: 465.06; ft³
